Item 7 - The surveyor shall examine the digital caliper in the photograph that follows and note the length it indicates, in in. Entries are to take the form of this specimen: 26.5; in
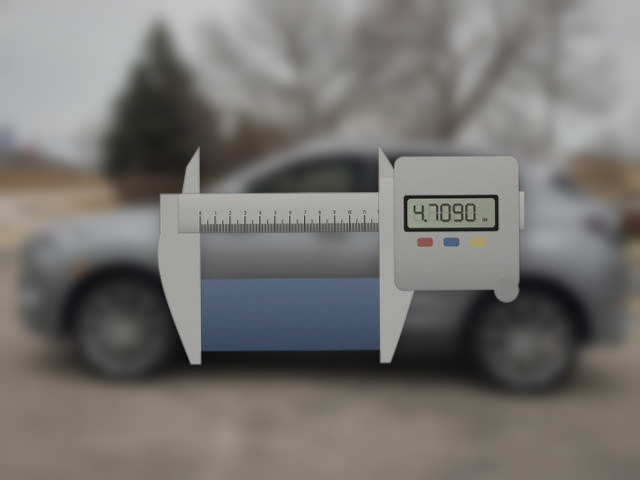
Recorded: 4.7090; in
